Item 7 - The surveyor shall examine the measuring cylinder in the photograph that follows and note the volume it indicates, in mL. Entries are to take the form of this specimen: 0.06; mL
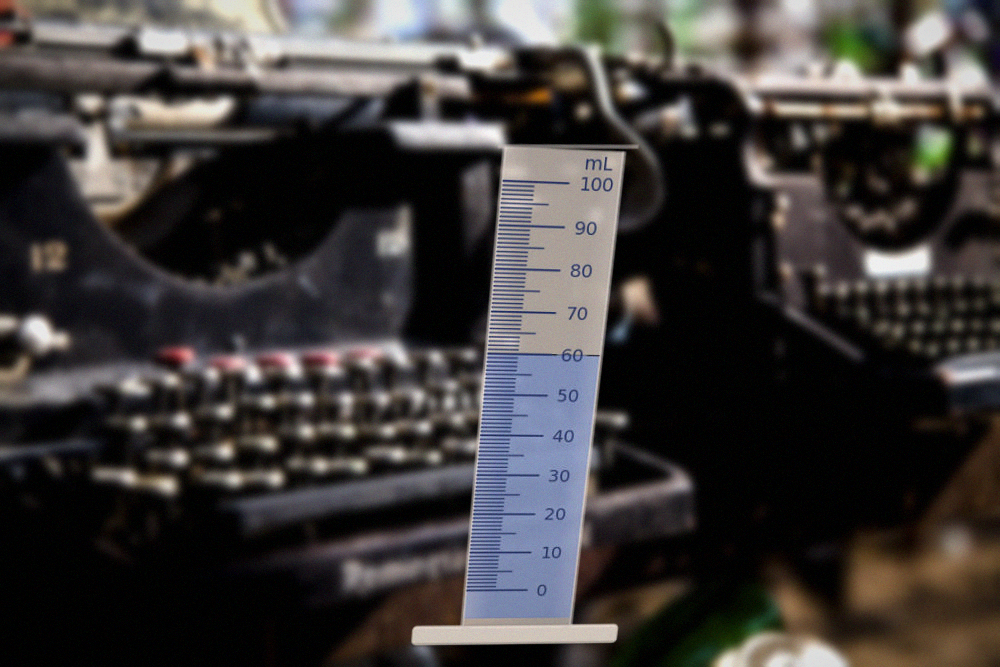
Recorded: 60; mL
